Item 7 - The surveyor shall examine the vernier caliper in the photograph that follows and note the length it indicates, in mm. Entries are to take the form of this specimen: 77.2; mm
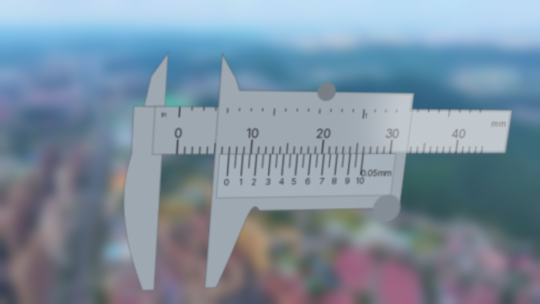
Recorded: 7.0; mm
